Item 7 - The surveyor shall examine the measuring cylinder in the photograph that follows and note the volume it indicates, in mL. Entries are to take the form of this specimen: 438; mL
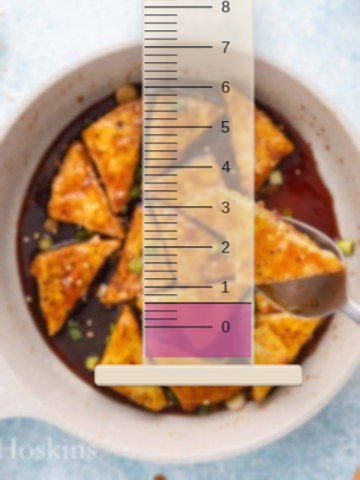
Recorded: 0.6; mL
